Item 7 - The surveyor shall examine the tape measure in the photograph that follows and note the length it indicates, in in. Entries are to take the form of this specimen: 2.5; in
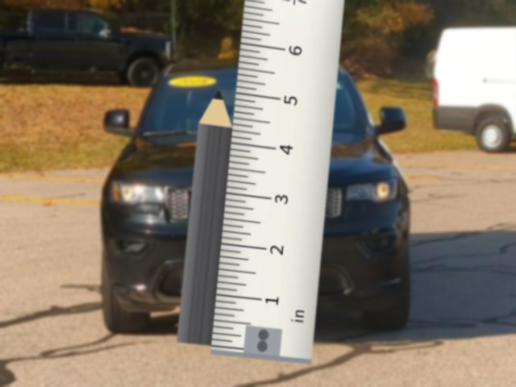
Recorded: 5; in
